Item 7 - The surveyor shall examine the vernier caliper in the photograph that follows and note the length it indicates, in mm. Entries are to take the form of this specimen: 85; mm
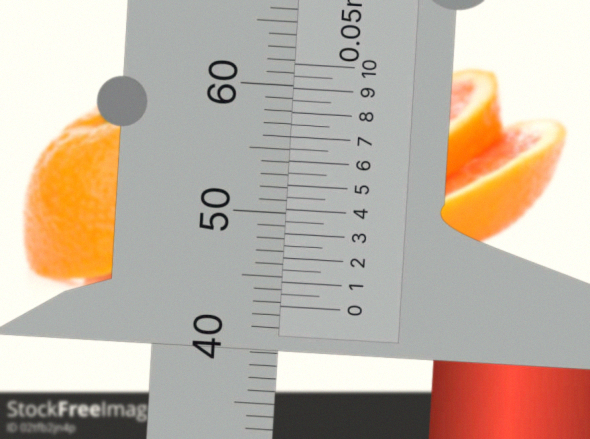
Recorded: 42.7; mm
